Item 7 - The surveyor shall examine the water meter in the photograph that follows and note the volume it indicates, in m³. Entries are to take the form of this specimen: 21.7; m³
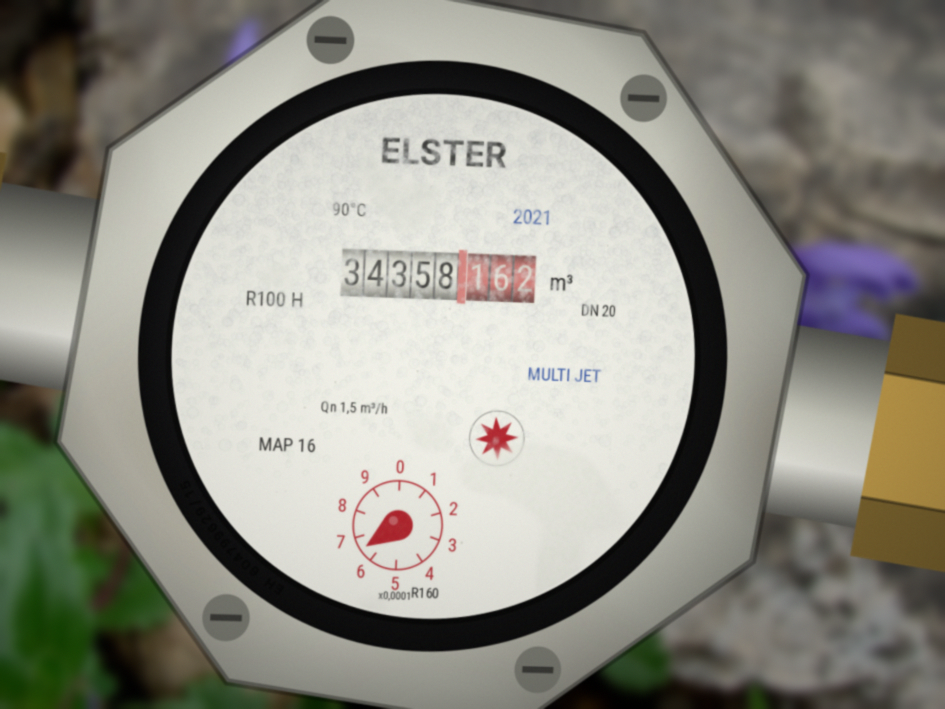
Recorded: 34358.1626; m³
